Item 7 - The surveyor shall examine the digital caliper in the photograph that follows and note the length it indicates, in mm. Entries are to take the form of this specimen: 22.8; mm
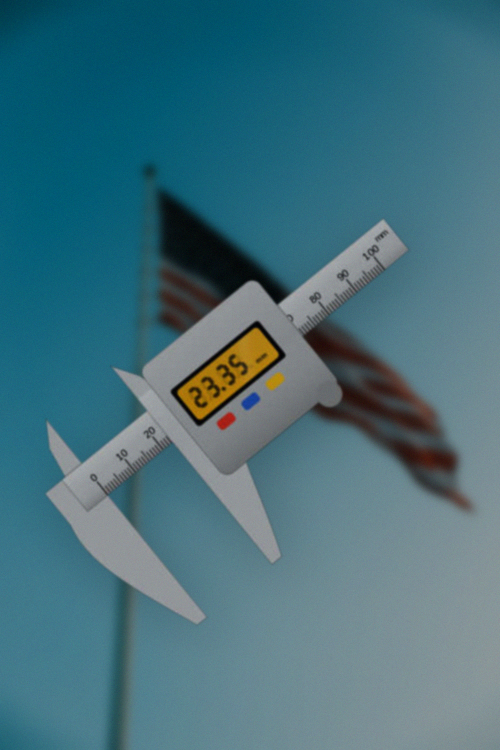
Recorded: 23.35; mm
